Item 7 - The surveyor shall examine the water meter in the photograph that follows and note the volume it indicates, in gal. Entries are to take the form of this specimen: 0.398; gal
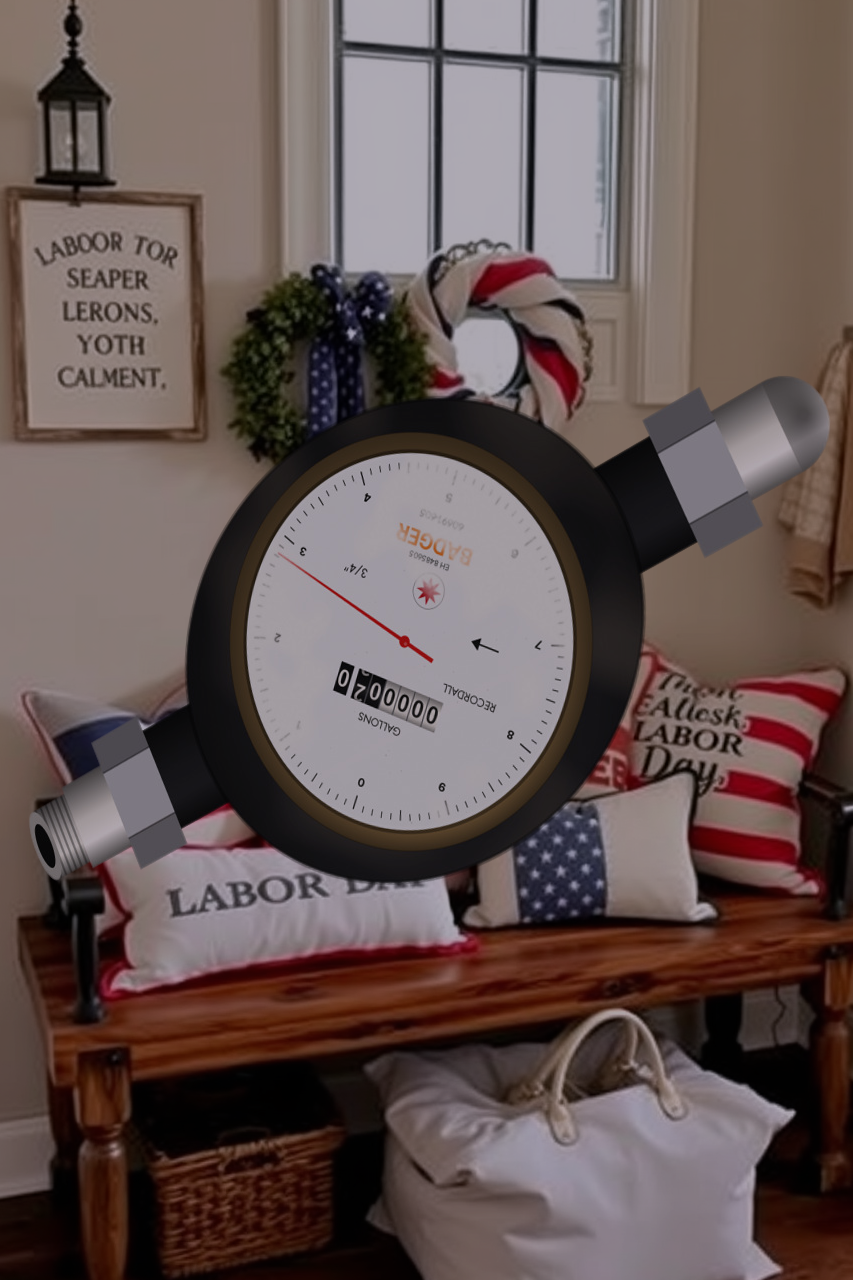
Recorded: 22.8; gal
